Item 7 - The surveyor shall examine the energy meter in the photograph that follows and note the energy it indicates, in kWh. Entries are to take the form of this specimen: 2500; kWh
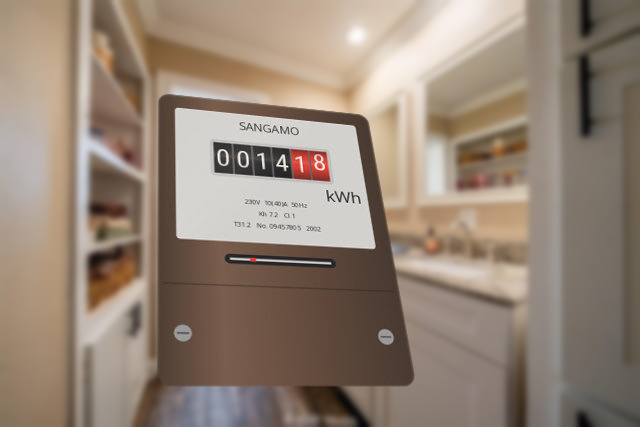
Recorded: 14.18; kWh
